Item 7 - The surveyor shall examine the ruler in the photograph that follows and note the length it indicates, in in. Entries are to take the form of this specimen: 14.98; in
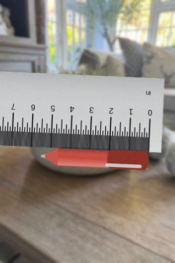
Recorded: 5.5; in
